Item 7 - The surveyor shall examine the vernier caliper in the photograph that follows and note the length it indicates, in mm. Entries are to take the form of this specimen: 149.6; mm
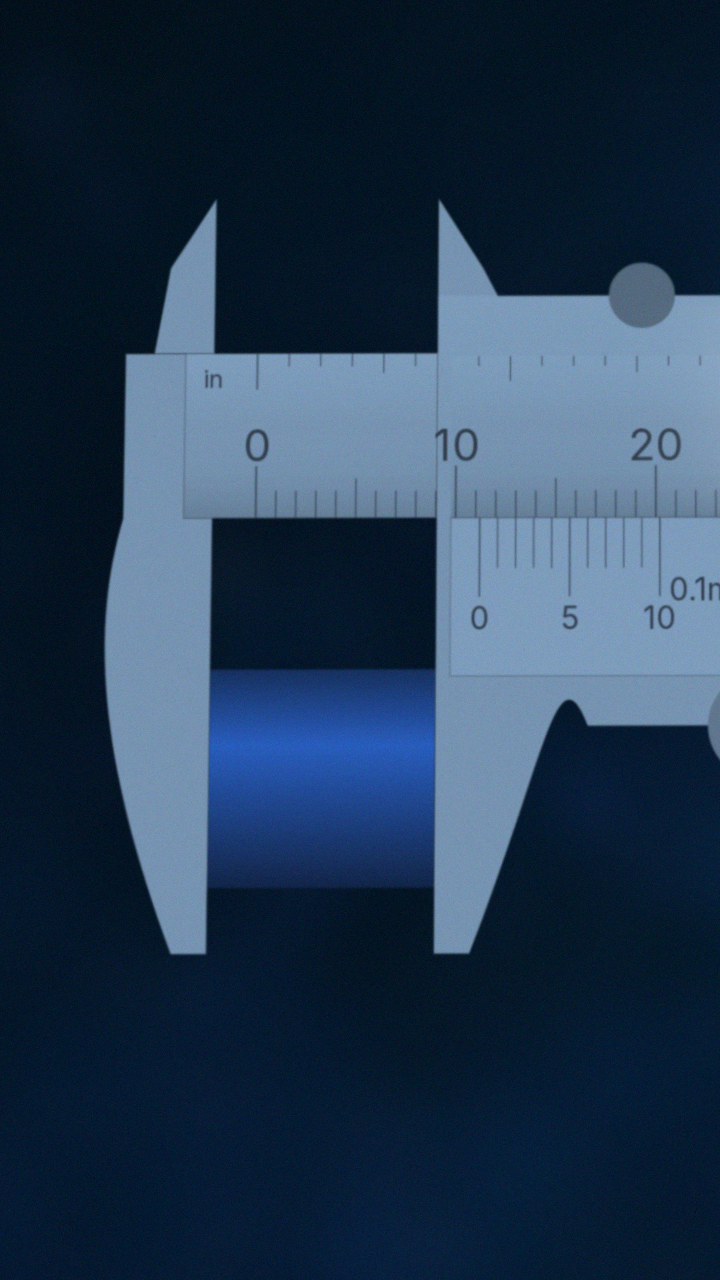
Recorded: 11.2; mm
